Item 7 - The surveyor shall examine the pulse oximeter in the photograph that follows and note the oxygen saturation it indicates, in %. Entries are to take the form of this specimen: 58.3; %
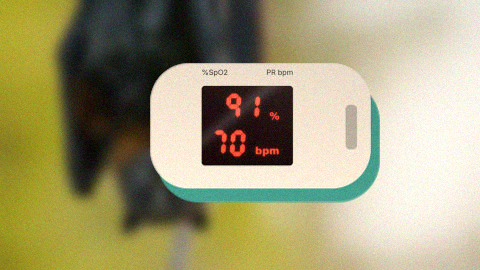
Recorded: 91; %
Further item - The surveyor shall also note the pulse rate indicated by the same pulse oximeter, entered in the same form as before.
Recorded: 70; bpm
